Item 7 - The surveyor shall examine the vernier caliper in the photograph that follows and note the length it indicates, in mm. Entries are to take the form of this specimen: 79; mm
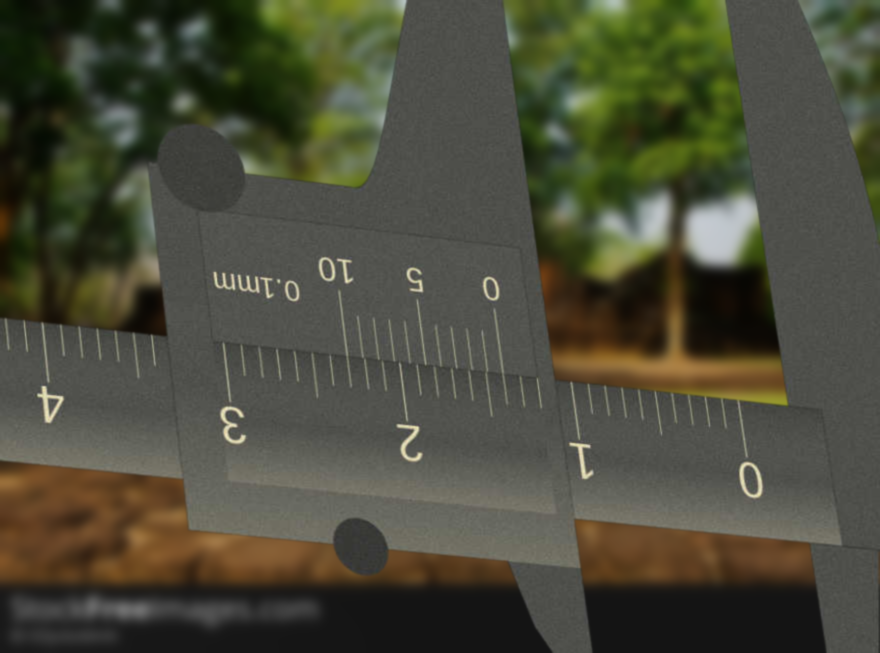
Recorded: 14.0; mm
